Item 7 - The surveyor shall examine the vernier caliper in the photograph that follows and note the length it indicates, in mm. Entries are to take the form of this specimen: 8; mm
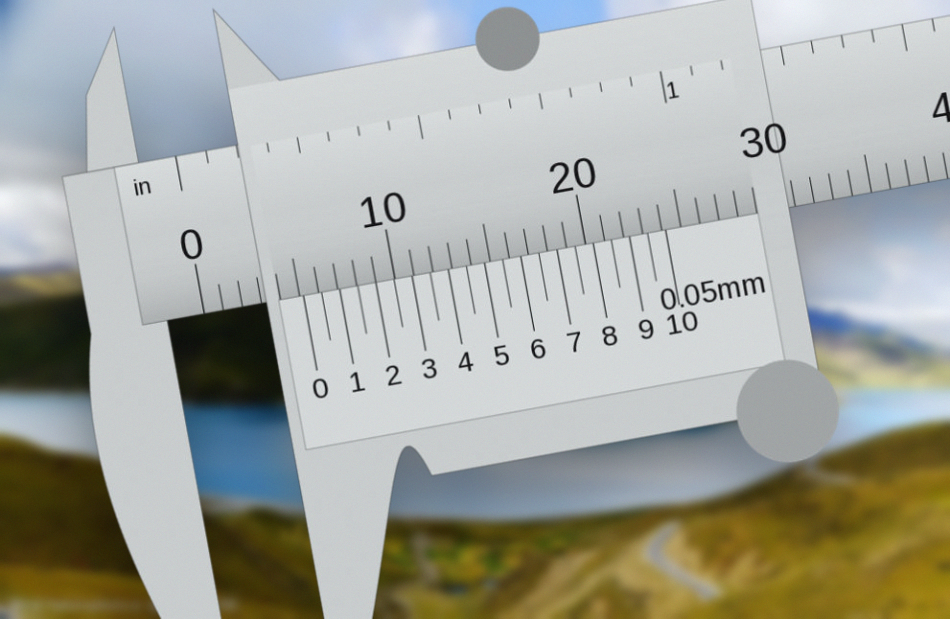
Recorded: 5.2; mm
